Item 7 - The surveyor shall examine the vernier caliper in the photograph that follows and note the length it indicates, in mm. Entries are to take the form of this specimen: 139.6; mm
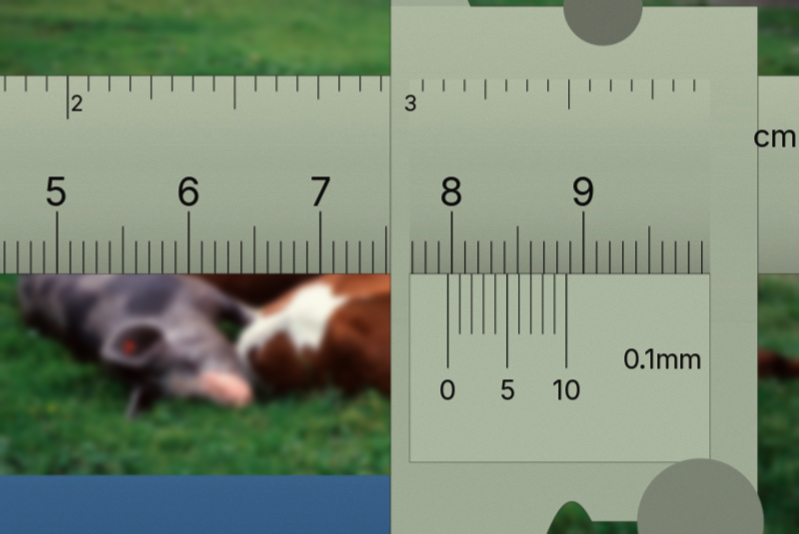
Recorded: 79.7; mm
